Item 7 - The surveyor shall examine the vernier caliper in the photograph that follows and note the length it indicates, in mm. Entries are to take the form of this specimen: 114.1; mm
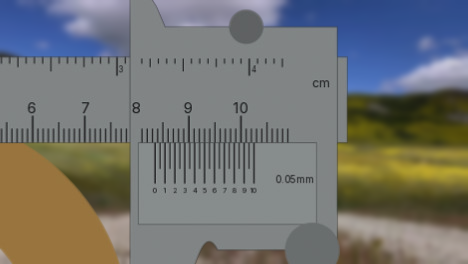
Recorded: 83.5; mm
